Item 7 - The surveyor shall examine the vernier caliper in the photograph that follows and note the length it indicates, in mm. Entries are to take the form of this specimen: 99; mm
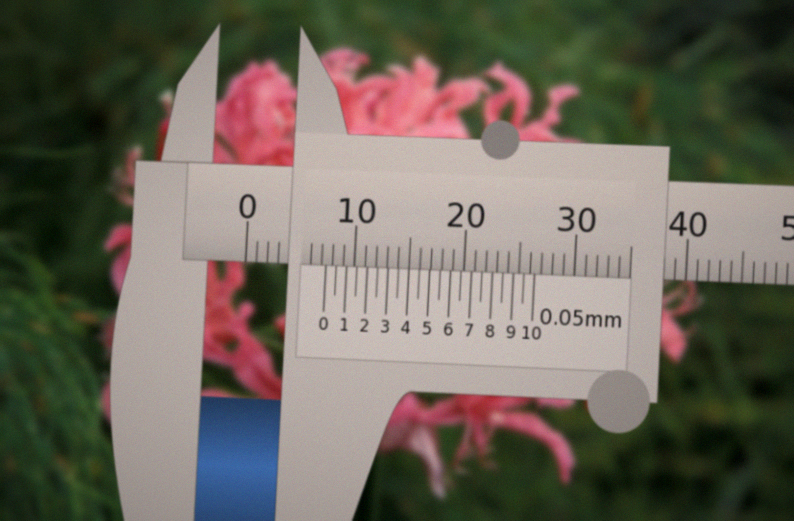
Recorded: 7.4; mm
